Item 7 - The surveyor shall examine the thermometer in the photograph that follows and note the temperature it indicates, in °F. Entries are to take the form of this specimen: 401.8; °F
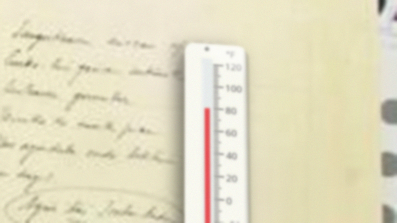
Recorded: 80; °F
